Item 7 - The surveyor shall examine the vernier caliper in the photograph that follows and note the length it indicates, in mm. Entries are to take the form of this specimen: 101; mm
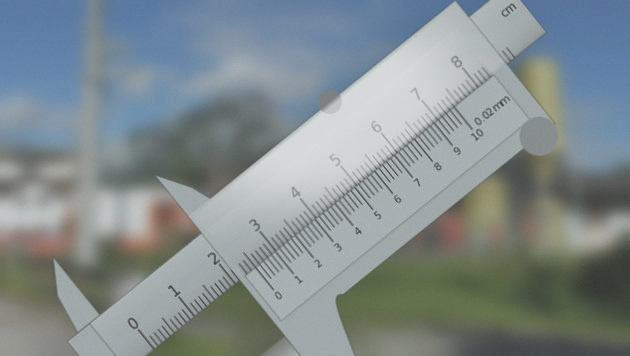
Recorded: 25.0; mm
